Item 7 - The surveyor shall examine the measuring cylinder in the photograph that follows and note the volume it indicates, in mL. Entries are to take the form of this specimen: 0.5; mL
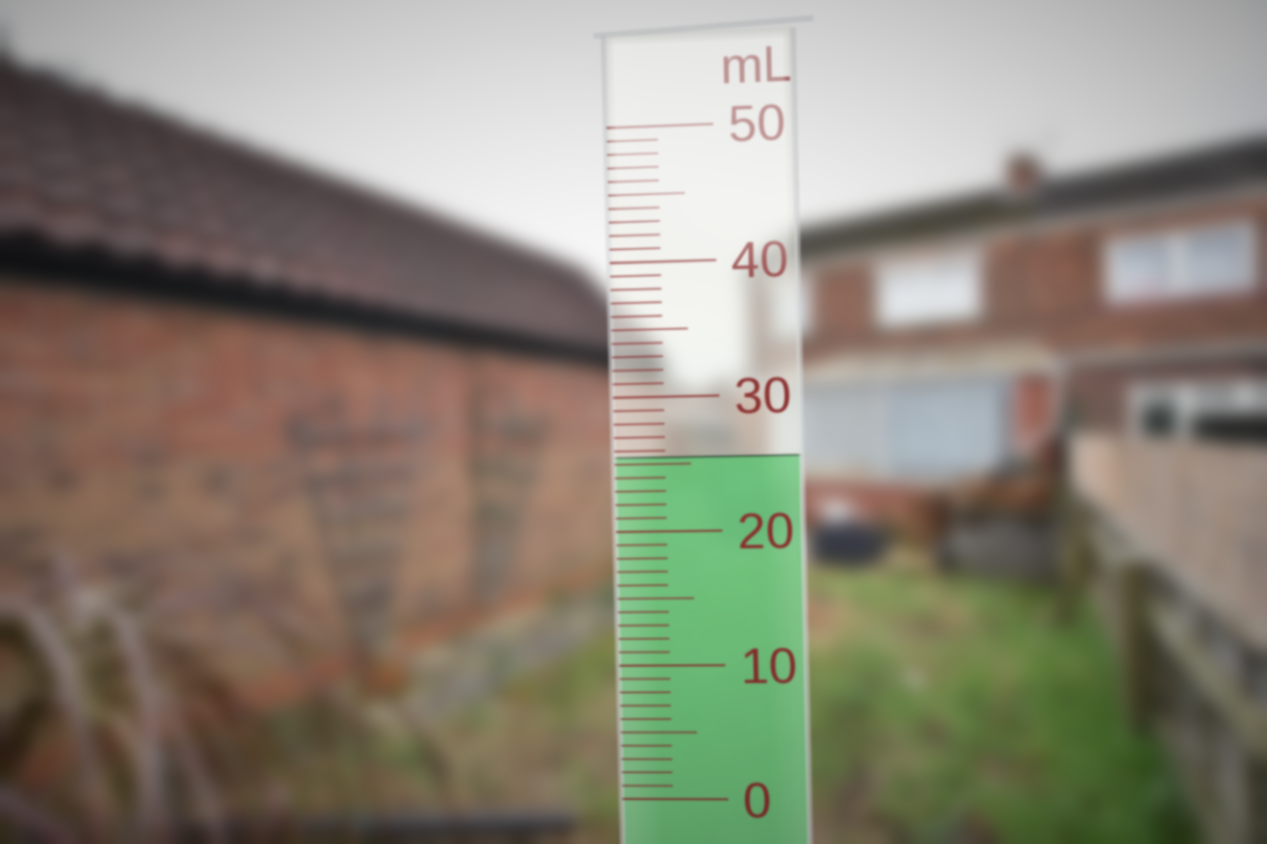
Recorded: 25.5; mL
